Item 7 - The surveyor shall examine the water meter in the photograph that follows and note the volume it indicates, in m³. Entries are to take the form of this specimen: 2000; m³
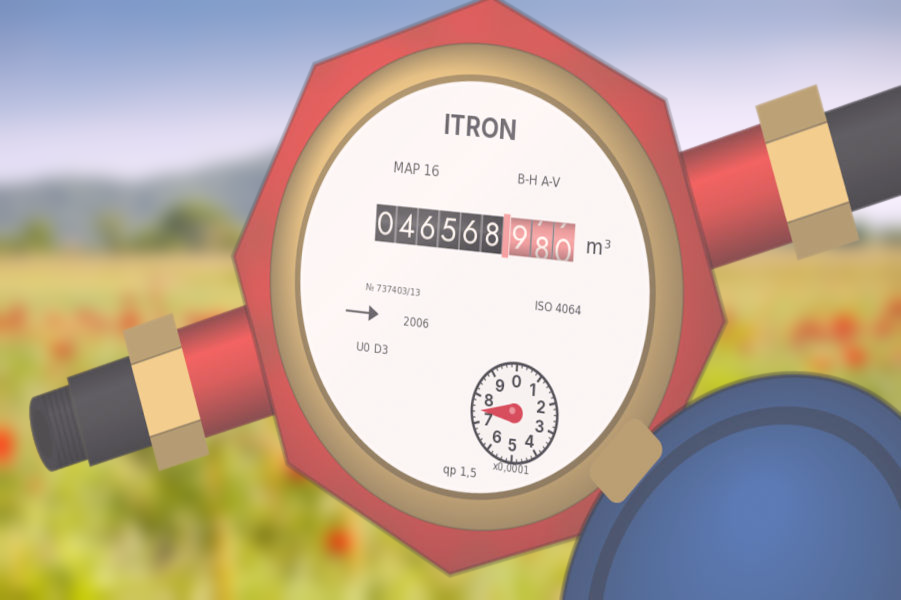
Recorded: 46568.9797; m³
